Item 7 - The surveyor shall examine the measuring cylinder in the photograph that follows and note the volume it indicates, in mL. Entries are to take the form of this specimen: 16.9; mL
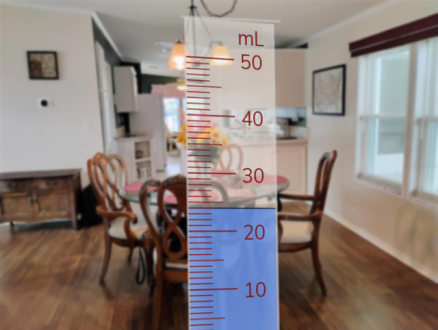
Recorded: 24; mL
